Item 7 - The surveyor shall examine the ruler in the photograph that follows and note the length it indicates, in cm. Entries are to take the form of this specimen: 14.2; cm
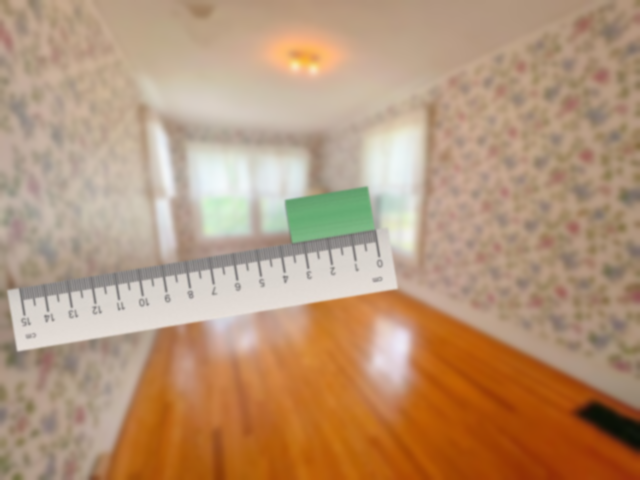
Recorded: 3.5; cm
